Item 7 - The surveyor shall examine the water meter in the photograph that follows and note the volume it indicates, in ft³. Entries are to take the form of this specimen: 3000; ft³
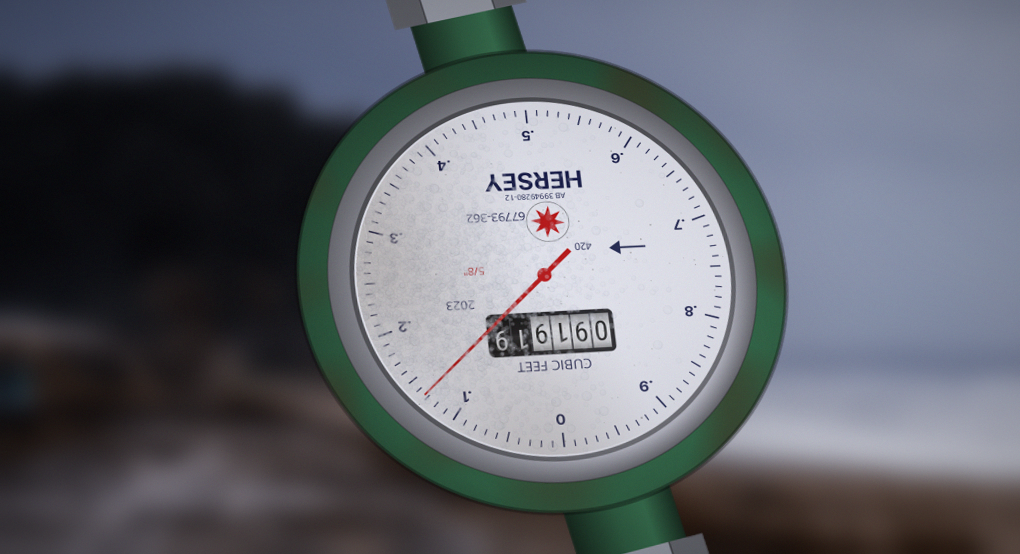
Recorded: 91919.13; ft³
